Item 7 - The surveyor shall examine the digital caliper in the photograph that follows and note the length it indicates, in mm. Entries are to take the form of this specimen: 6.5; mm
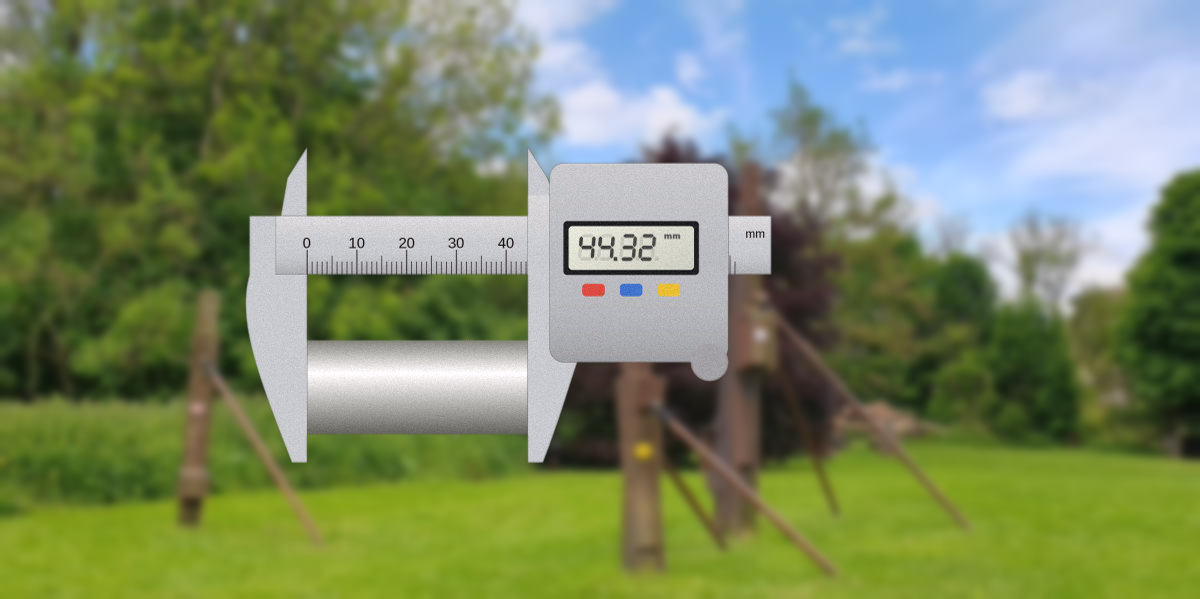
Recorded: 44.32; mm
